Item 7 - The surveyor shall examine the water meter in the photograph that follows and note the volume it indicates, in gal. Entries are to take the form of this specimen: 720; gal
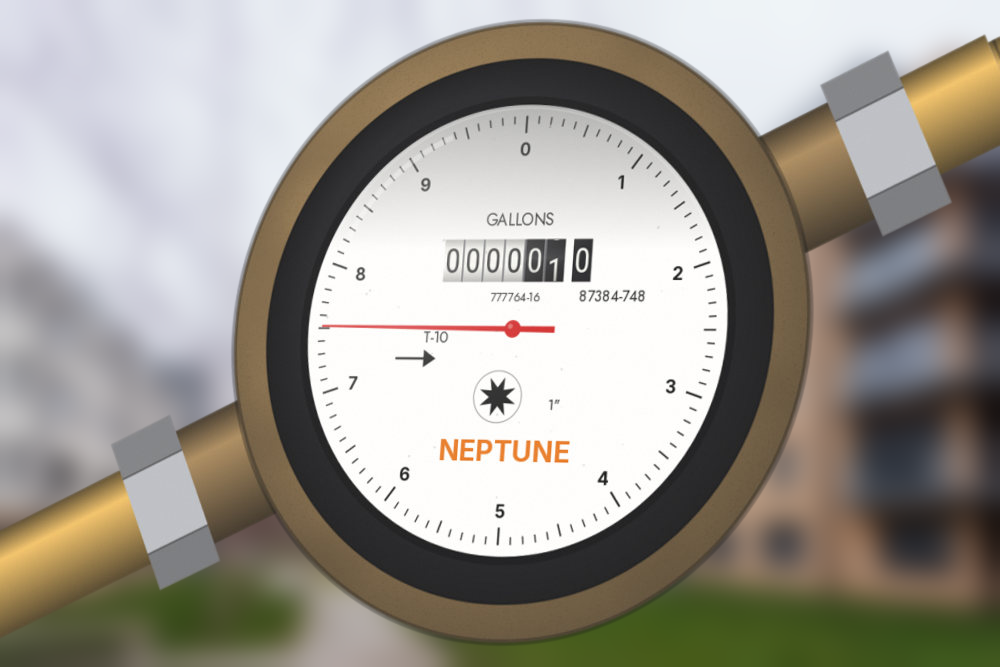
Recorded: 7.5; gal
